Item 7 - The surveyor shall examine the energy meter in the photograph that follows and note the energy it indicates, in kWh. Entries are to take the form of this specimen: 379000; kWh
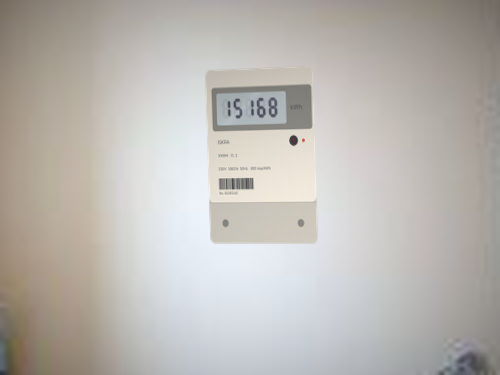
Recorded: 15168; kWh
